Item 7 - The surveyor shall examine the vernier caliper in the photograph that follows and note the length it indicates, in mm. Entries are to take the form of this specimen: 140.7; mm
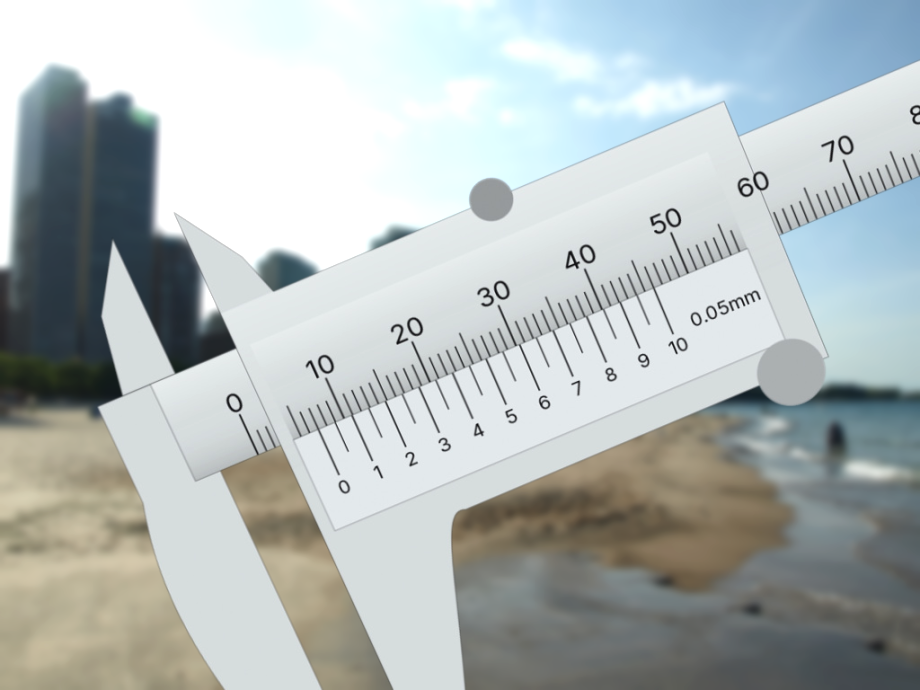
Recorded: 7.0; mm
